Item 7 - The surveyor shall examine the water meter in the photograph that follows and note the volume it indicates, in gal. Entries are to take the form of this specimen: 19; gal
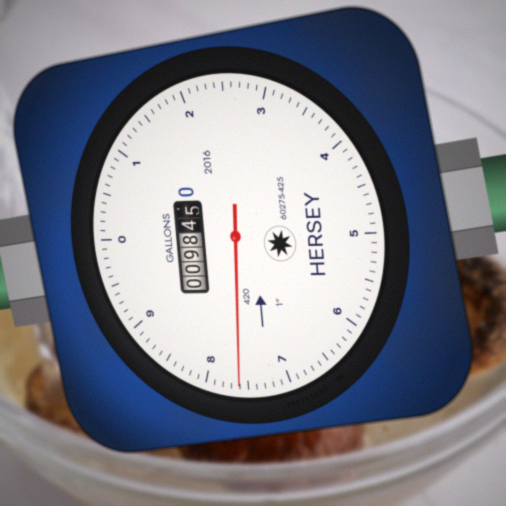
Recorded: 98447.6; gal
